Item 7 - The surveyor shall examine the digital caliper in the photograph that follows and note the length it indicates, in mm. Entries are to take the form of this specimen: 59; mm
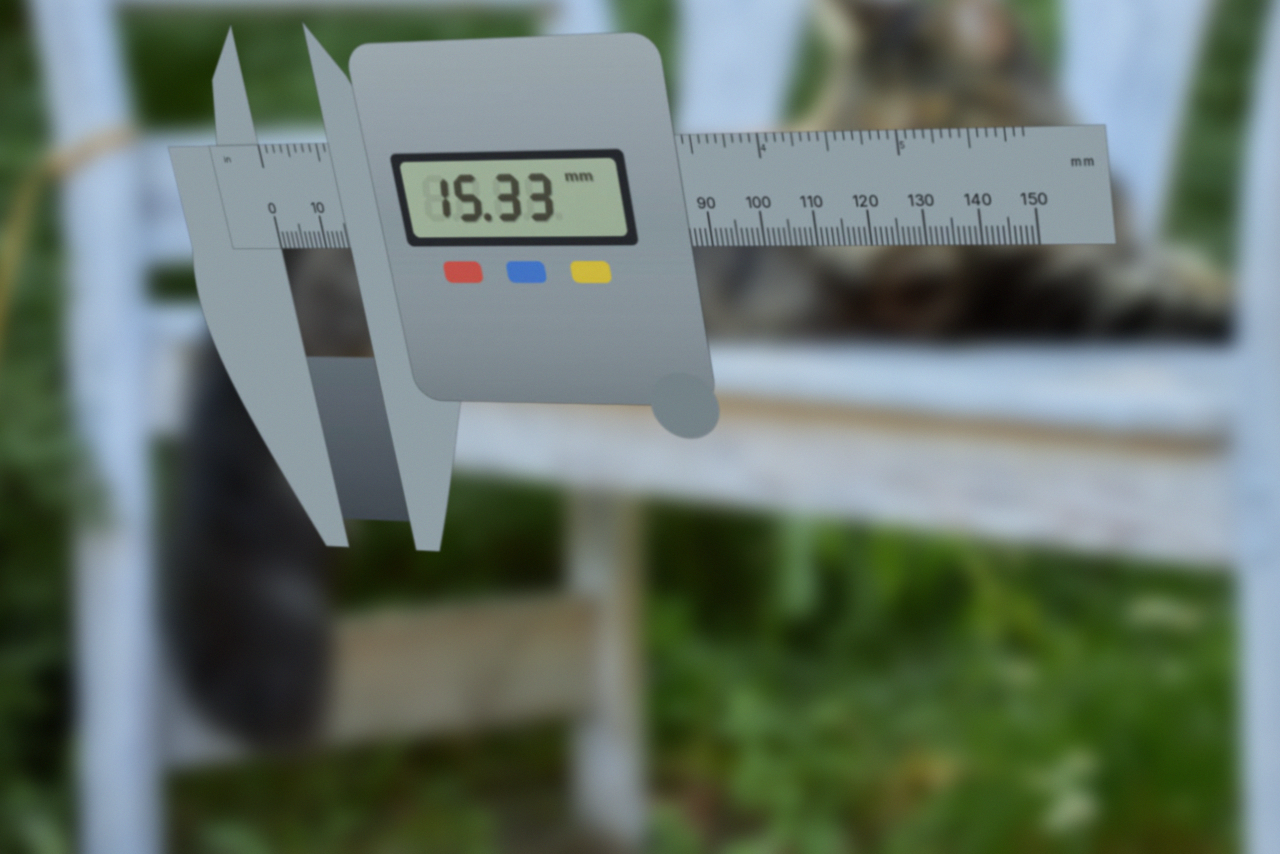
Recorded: 15.33; mm
